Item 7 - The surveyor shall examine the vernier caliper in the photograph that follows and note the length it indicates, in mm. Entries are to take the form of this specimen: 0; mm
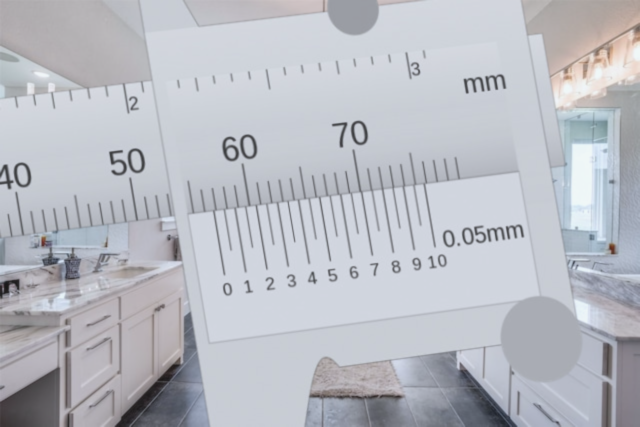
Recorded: 56.8; mm
